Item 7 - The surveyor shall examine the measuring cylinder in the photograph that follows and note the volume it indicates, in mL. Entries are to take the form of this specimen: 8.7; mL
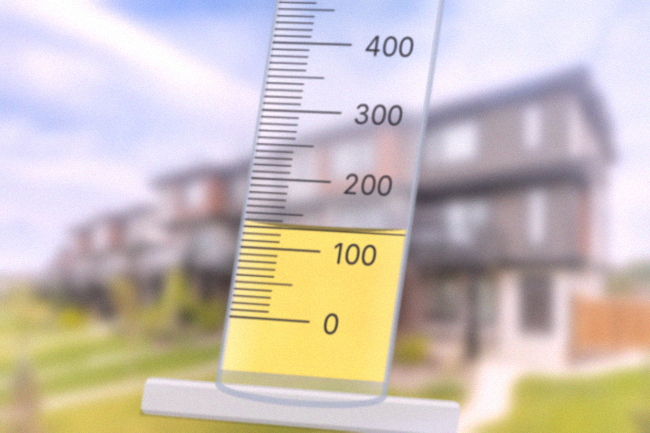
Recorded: 130; mL
